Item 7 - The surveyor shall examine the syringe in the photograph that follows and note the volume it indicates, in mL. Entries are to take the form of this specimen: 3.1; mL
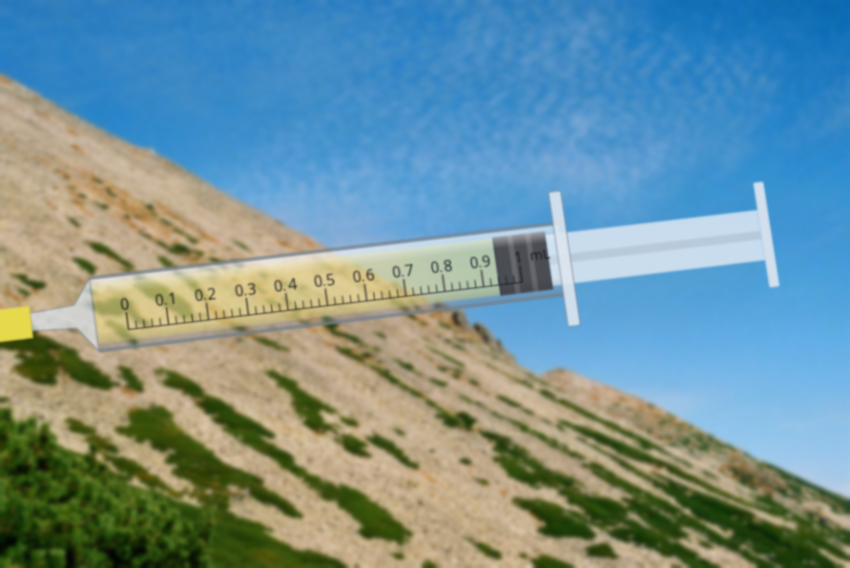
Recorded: 0.94; mL
